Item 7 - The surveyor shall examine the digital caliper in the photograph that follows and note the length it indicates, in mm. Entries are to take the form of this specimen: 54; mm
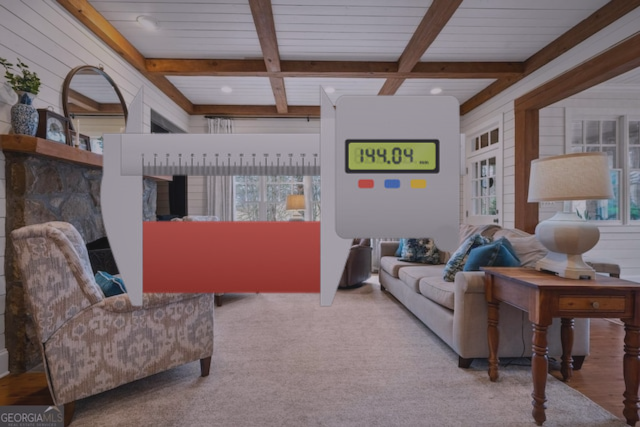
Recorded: 144.04; mm
